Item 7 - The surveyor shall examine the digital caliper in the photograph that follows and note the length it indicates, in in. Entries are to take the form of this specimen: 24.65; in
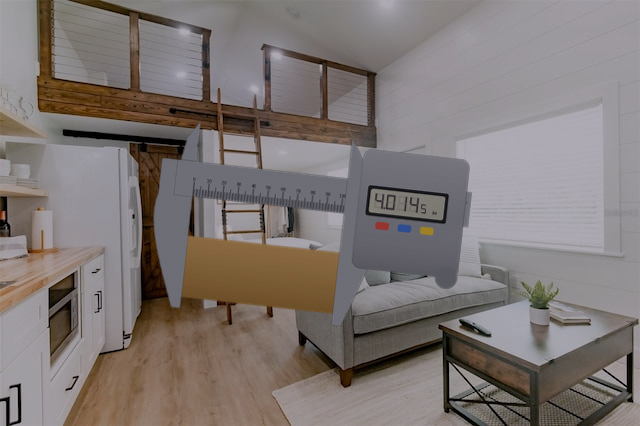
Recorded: 4.0145; in
